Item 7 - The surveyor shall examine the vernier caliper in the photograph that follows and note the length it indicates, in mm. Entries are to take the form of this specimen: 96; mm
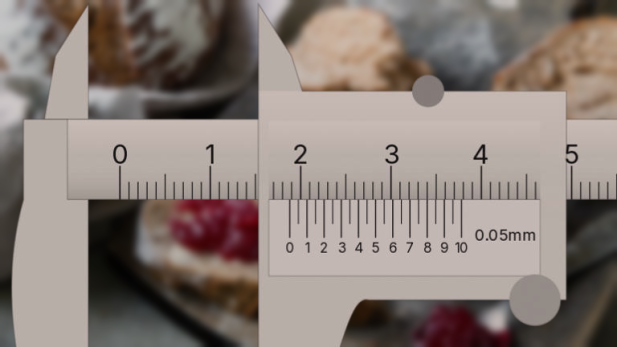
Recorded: 18.8; mm
